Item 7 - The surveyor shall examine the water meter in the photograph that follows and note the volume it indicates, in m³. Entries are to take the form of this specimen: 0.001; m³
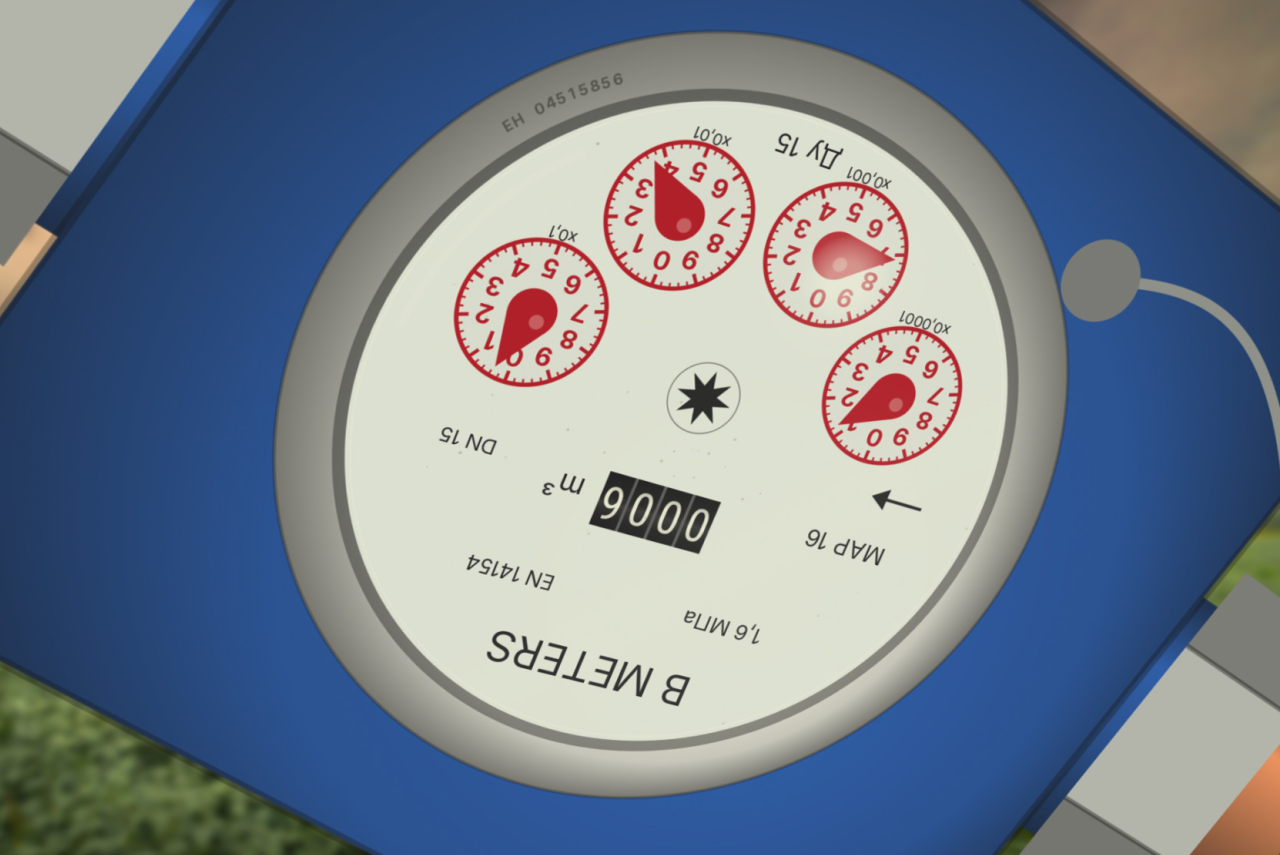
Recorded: 6.0371; m³
